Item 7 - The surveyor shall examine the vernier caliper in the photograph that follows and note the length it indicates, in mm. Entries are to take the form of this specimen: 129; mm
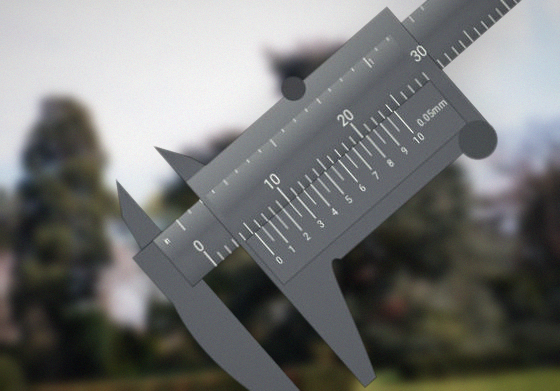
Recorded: 5.2; mm
